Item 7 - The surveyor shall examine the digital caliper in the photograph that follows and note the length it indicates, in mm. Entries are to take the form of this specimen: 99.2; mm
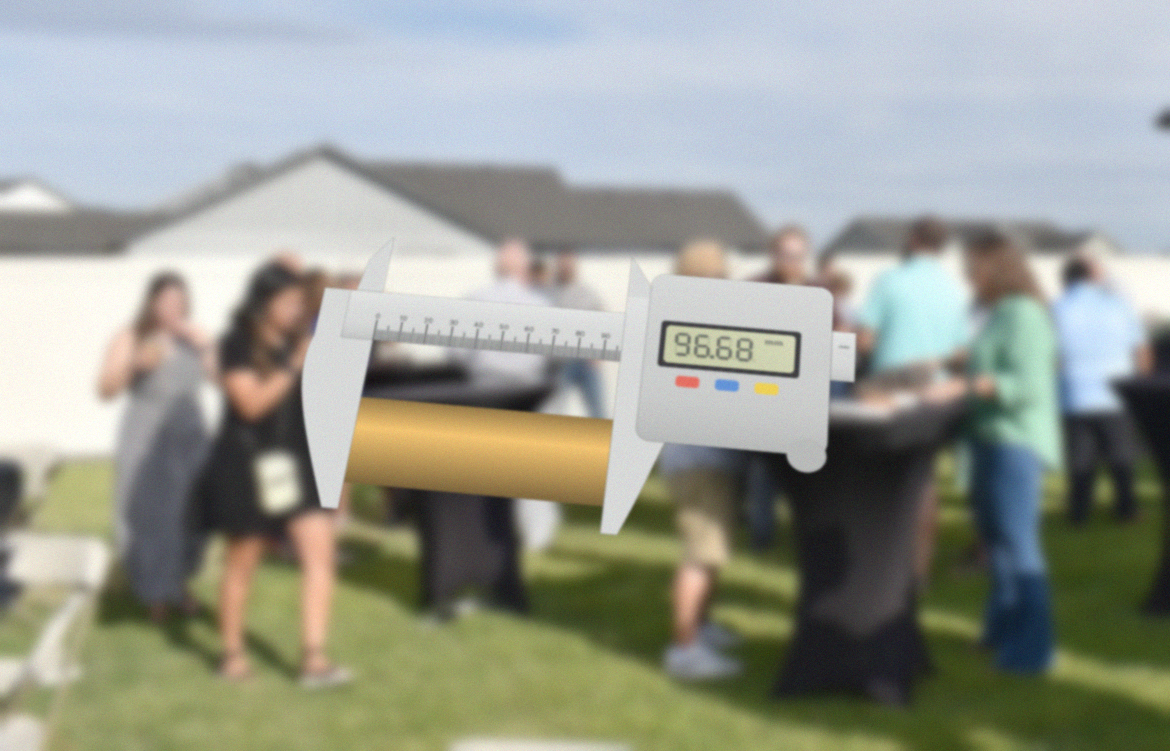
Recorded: 96.68; mm
